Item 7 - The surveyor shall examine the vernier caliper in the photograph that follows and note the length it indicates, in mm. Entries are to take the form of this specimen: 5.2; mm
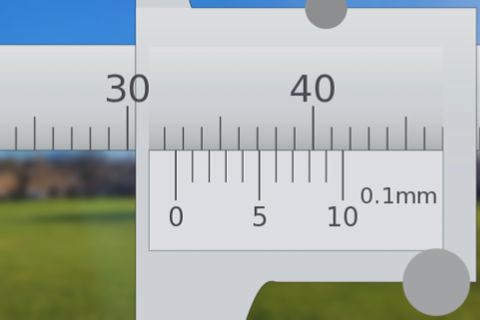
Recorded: 32.6; mm
